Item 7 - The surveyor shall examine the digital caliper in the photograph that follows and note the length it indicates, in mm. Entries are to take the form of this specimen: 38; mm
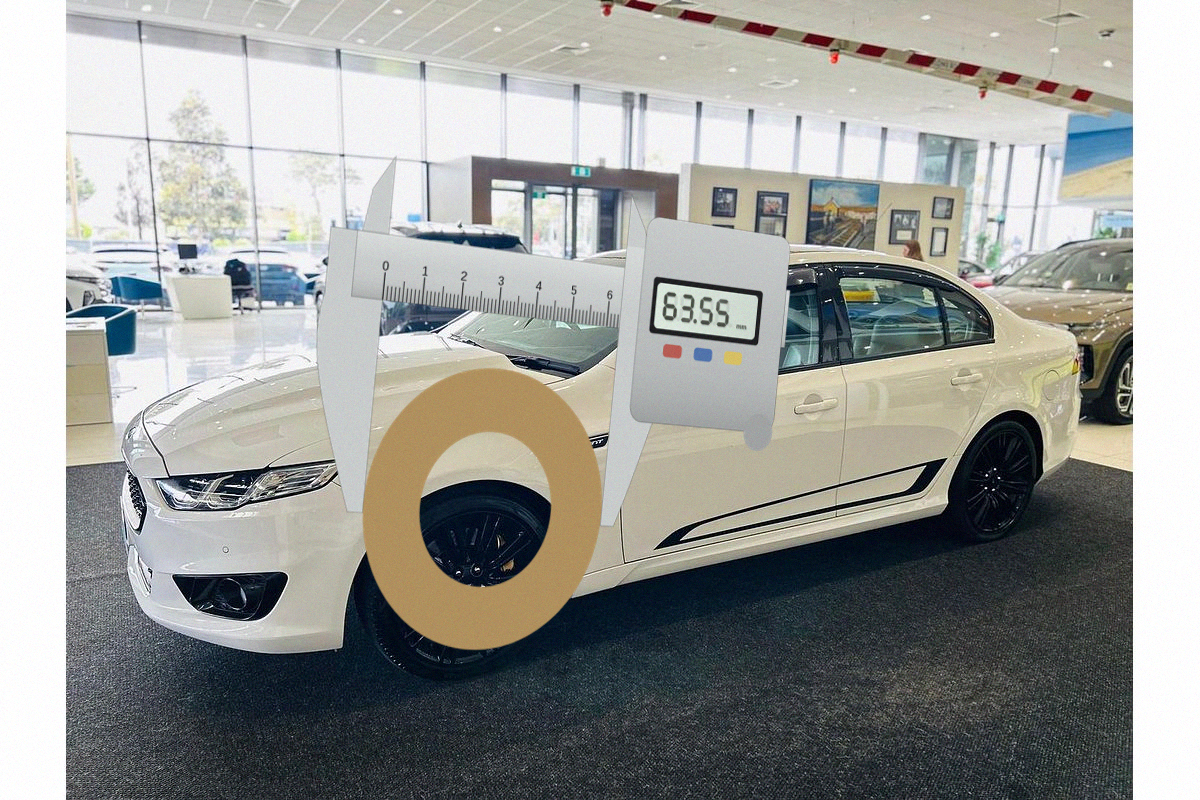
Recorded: 63.55; mm
